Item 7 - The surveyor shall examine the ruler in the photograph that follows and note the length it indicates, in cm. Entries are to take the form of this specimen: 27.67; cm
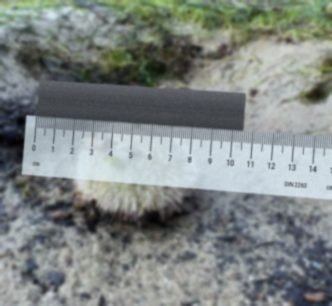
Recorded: 10.5; cm
